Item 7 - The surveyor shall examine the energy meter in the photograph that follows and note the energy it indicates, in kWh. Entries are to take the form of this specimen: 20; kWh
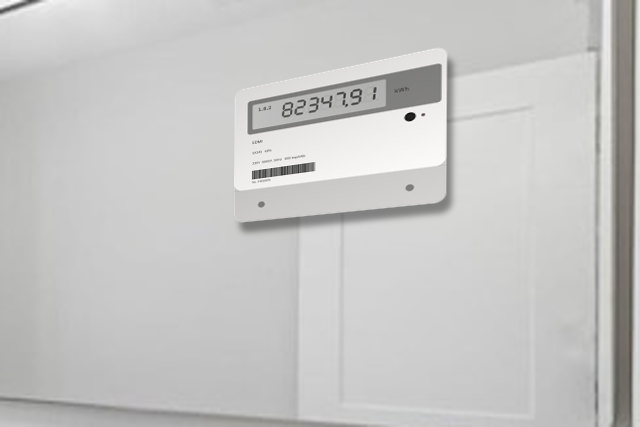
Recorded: 82347.91; kWh
